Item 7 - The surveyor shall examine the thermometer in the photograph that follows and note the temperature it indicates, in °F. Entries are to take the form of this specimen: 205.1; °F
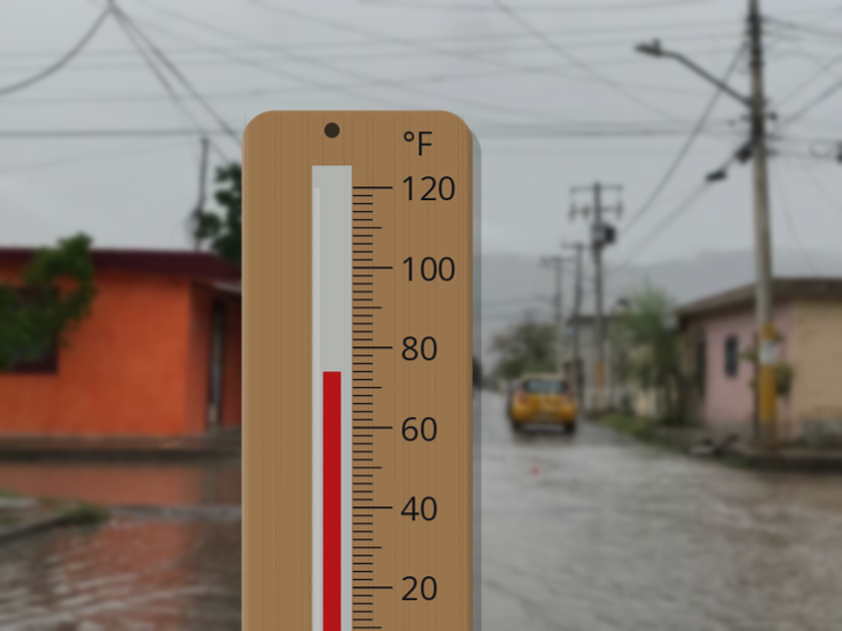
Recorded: 74; °F
